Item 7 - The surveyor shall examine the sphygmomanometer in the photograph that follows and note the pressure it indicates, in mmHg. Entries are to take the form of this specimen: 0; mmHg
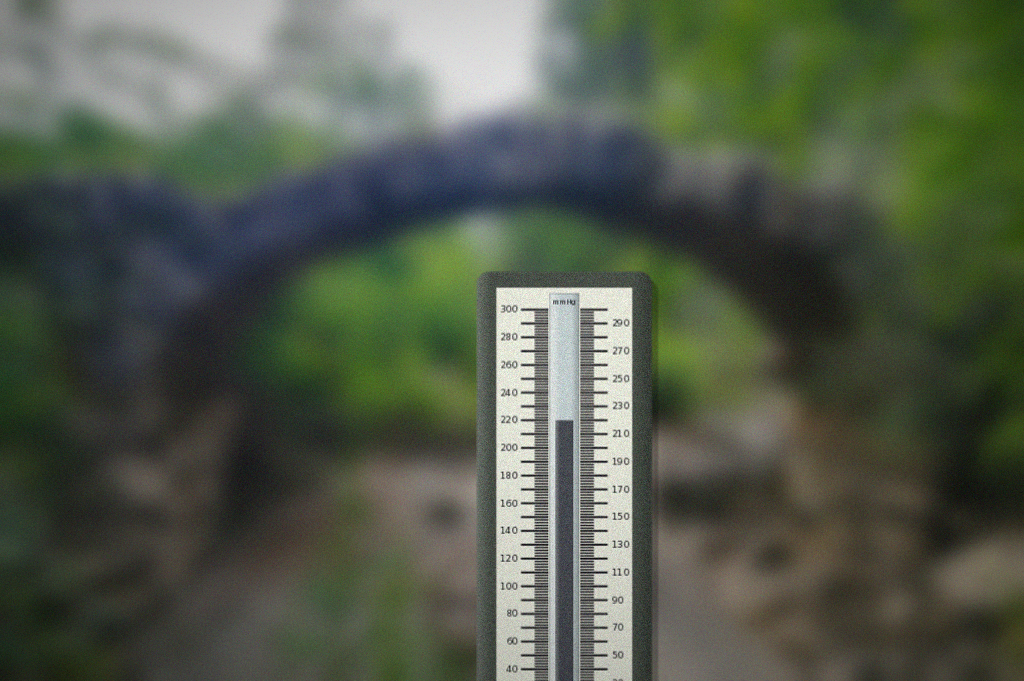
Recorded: 220; mmHg
